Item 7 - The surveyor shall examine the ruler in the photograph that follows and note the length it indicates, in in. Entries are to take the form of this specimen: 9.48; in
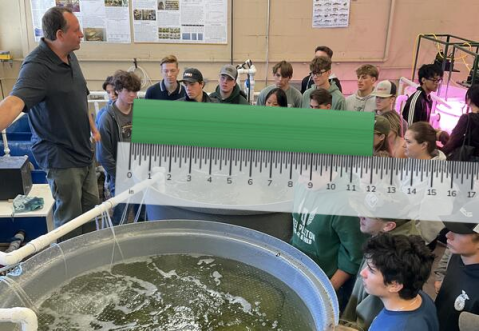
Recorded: 12; in
